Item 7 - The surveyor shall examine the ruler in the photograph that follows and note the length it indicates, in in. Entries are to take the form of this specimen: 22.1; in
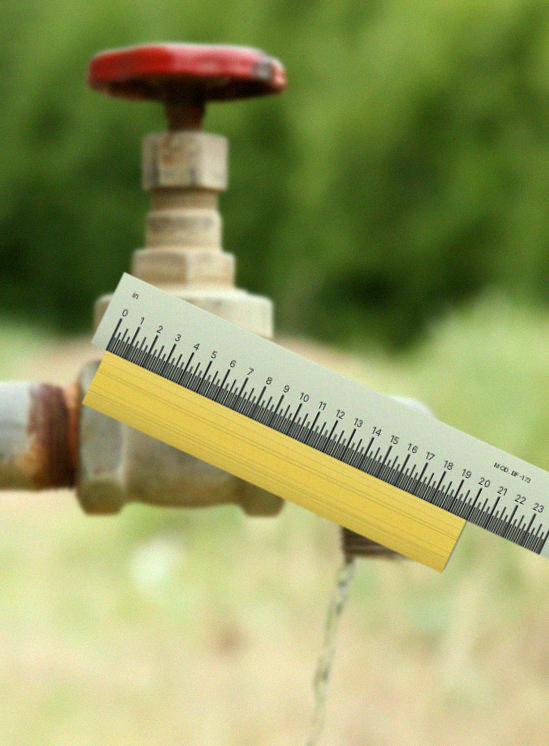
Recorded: 20; in
